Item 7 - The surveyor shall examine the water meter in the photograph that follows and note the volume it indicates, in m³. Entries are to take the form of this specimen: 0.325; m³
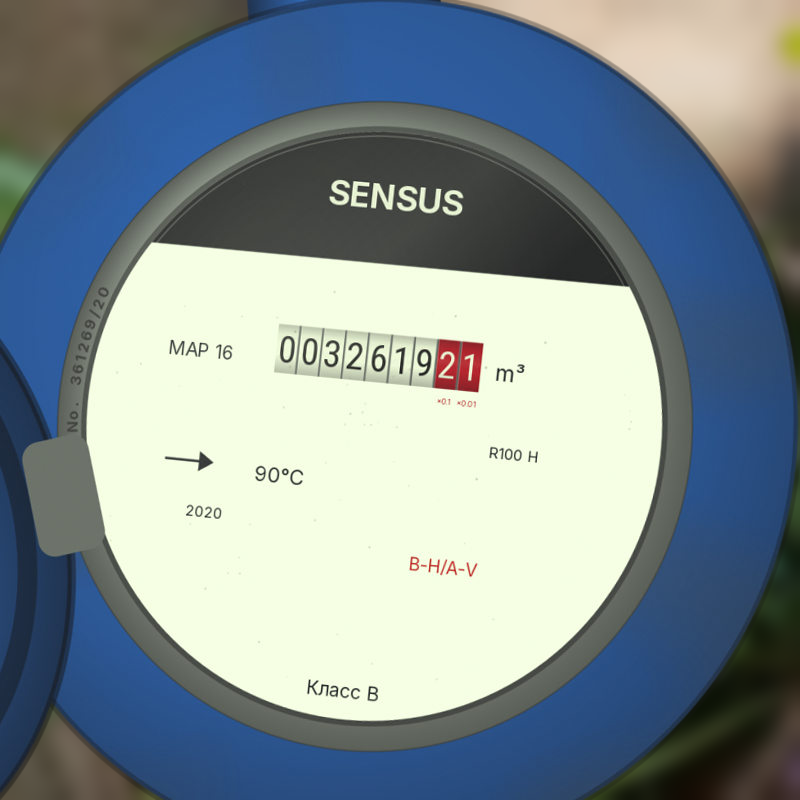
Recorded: 32619.21; m³
